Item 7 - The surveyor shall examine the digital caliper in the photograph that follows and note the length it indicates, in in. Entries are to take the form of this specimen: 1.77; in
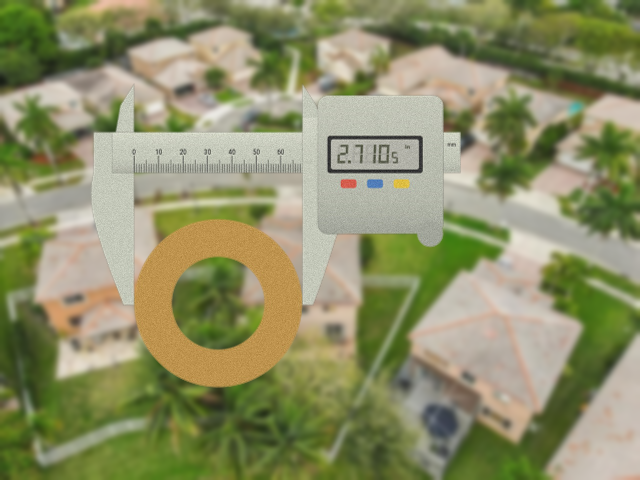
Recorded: 2.7105; in
